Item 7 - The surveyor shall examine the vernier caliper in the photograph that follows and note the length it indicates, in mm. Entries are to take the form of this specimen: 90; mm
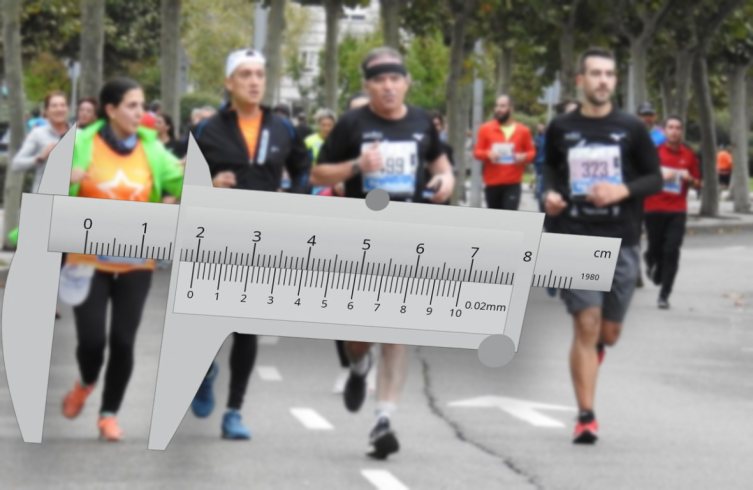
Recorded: 19.6; mm
